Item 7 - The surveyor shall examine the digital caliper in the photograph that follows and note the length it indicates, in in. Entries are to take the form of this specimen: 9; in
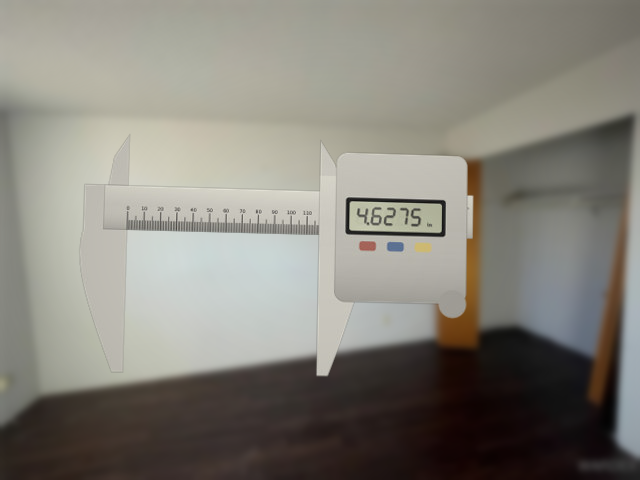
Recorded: 4.6275; in
